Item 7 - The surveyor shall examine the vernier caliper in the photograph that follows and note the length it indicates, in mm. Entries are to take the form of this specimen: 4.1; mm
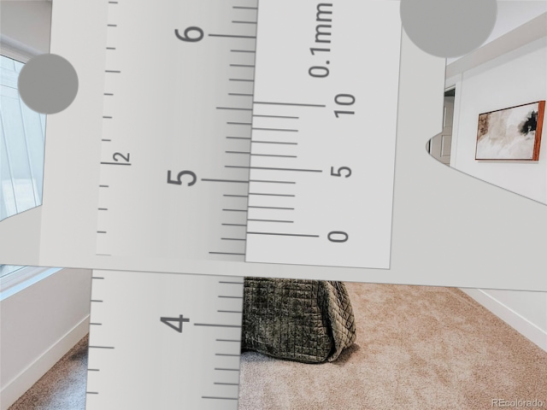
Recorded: 46.5; mm
